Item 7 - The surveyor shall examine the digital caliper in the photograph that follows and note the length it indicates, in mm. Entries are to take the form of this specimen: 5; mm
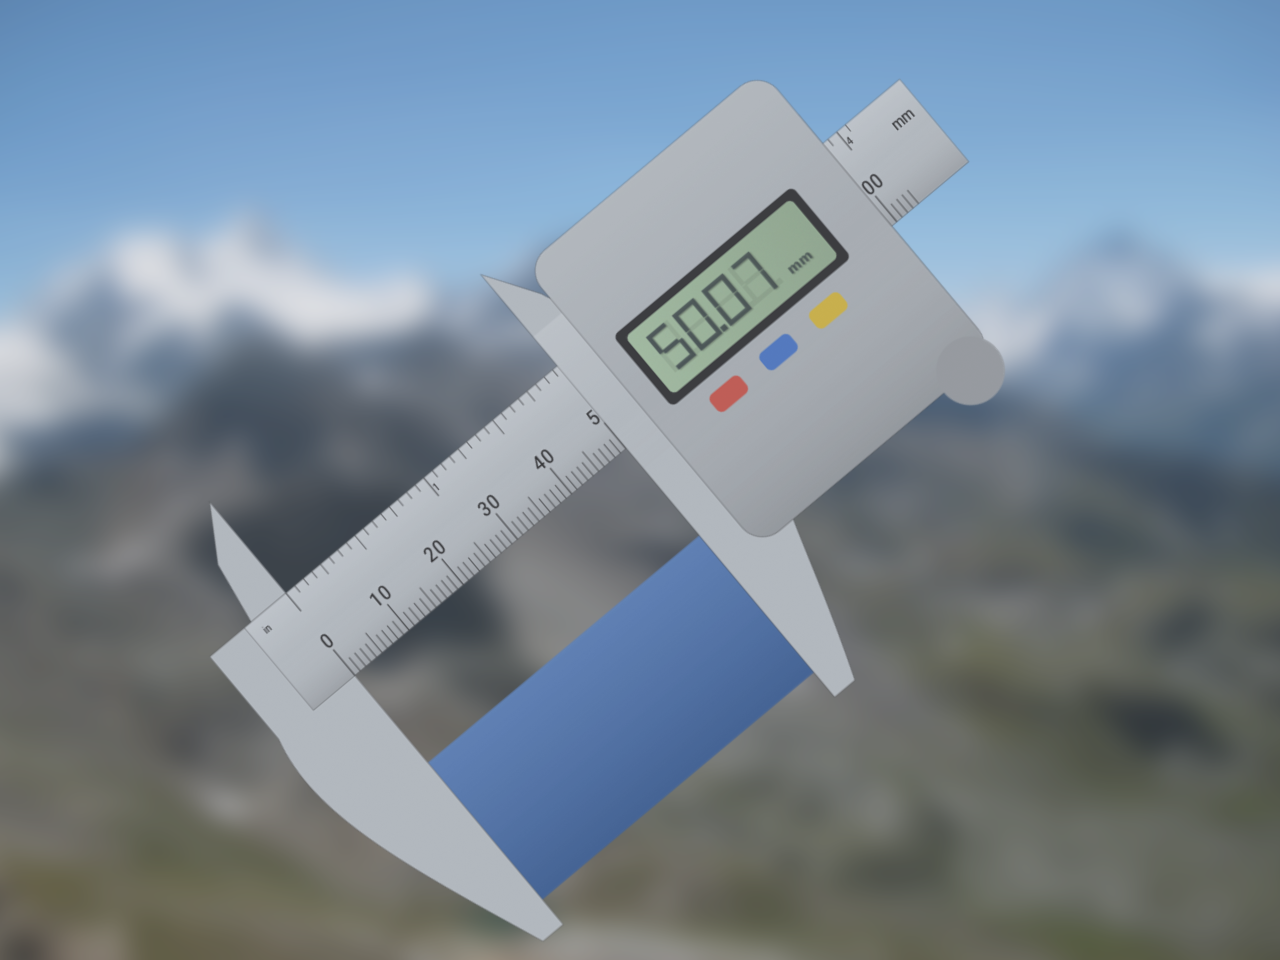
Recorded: 50.07; mm
